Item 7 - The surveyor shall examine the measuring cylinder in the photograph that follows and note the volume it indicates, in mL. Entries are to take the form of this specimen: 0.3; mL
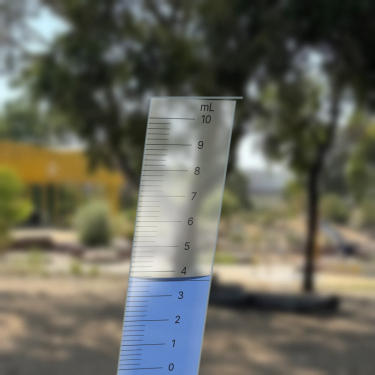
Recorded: 3.6; mL
